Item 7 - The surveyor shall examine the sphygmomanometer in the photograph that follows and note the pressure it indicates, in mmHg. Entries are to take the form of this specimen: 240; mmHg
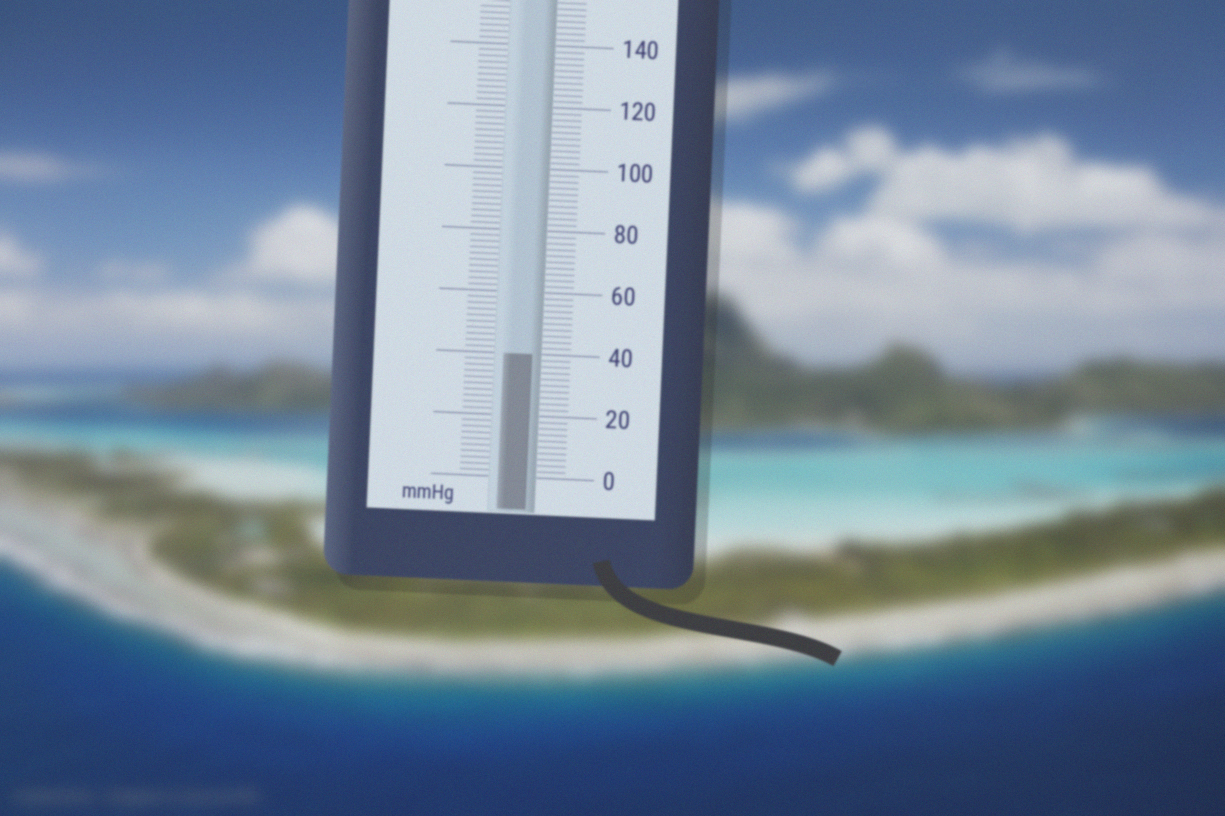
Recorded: 40; mmHg
